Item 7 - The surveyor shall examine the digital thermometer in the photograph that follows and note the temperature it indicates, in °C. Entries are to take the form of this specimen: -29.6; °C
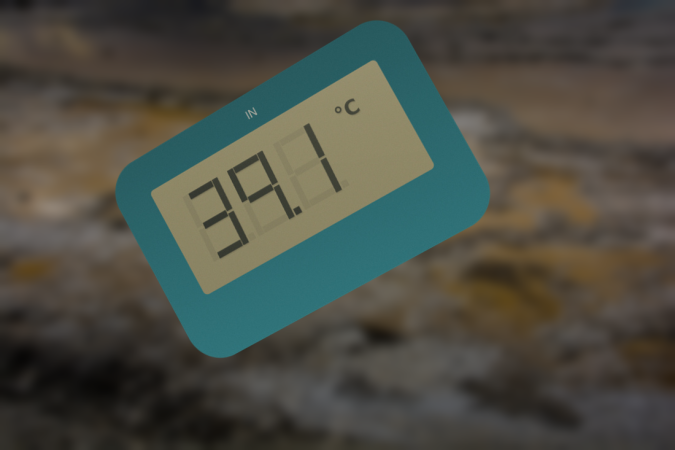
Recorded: 39.1; °C
